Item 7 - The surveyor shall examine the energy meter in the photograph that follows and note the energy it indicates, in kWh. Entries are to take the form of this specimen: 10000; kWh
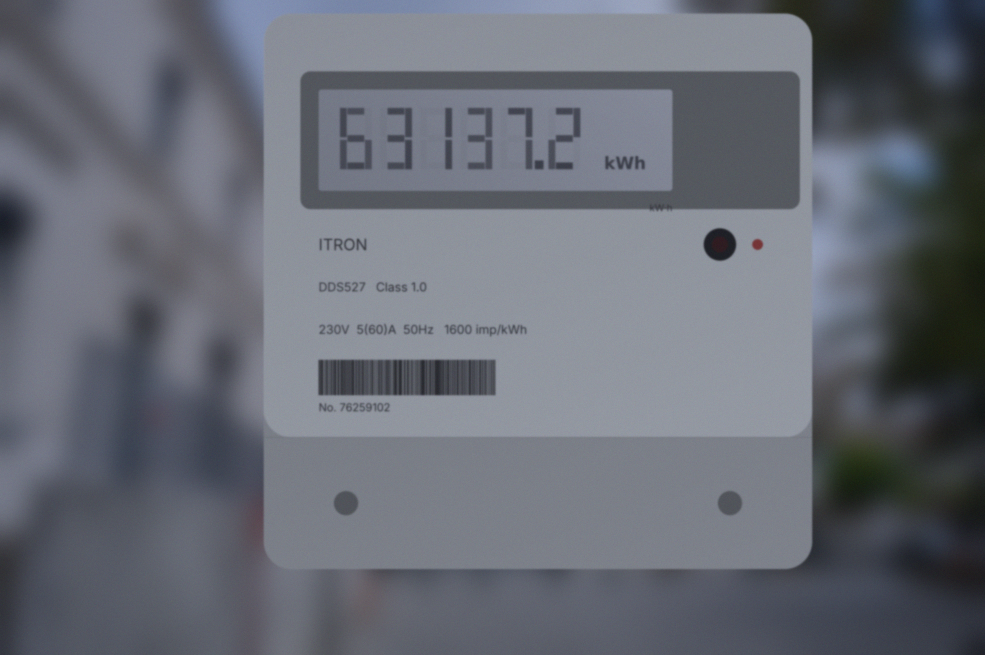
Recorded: 63137.2; kWh
